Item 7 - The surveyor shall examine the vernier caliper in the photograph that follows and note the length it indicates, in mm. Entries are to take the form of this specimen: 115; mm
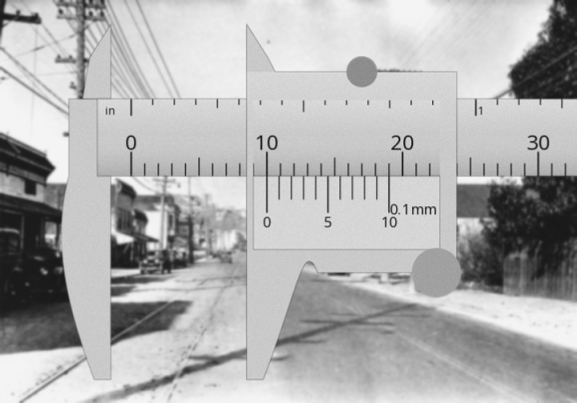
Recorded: 10.0; mm
